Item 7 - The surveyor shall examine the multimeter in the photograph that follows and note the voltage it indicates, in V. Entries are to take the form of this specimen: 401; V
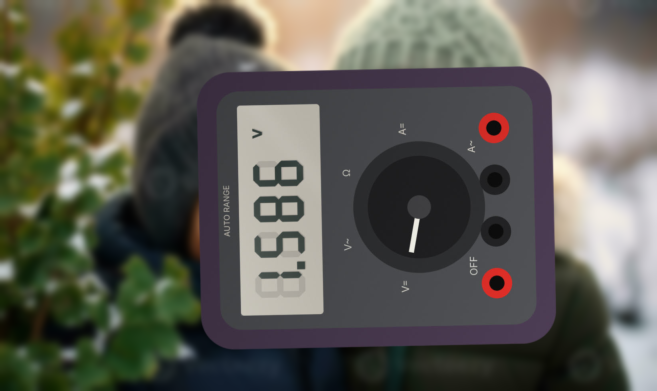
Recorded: 1.586; V
